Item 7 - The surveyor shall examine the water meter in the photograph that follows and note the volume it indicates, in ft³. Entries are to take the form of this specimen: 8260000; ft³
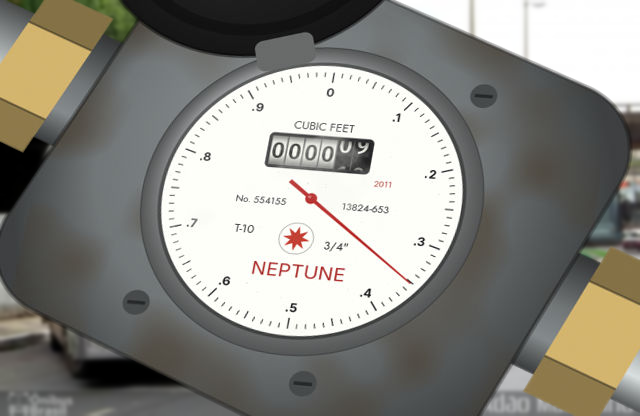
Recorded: 9.35; ft³
